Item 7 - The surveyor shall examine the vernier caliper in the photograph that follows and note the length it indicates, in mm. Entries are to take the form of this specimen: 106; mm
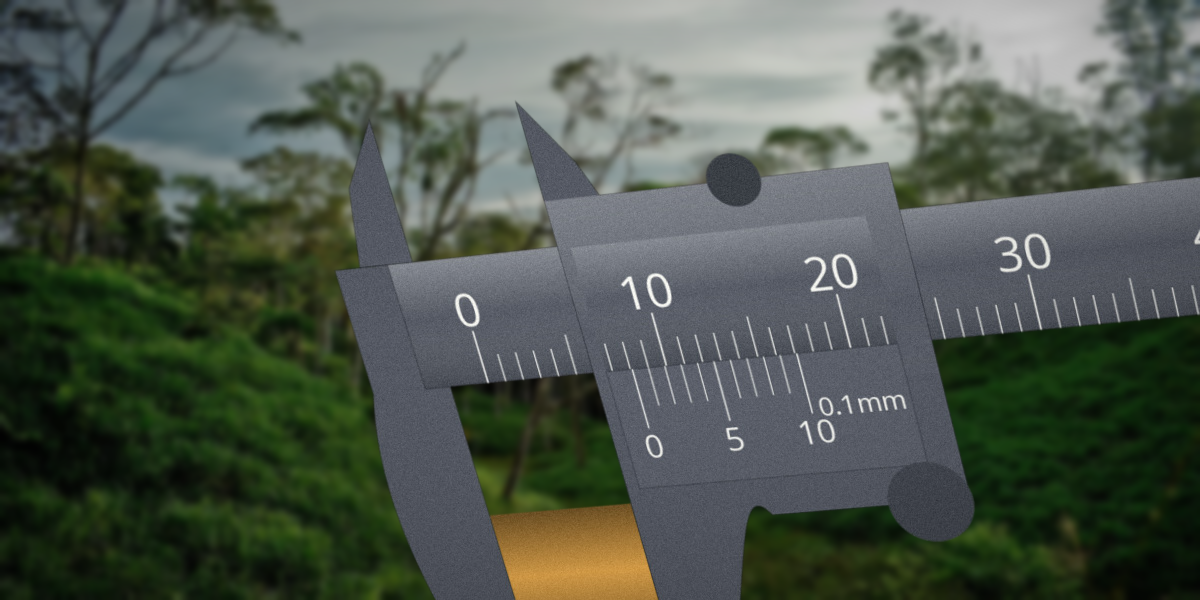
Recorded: 8.1; mm
